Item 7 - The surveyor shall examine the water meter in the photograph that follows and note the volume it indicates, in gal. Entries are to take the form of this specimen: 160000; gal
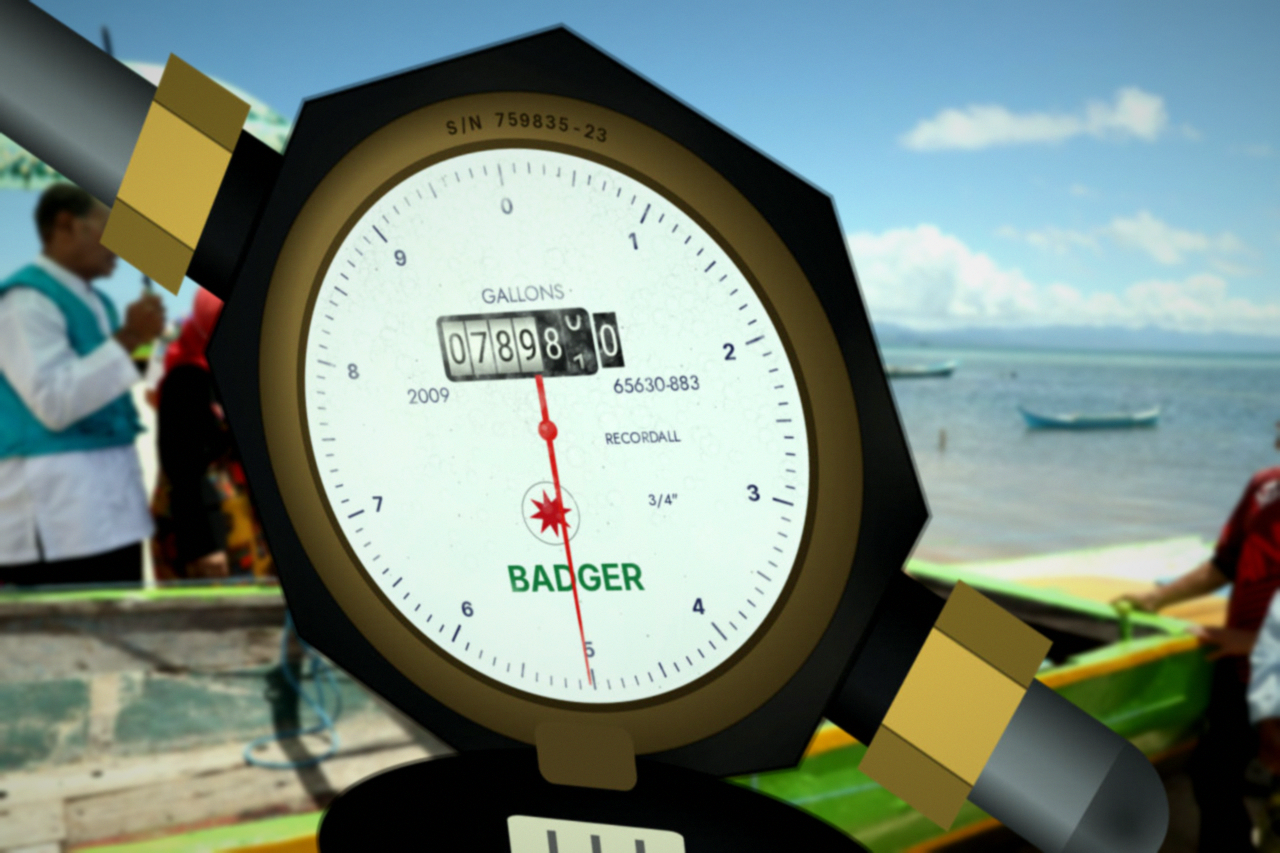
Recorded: 789805.0; gal
